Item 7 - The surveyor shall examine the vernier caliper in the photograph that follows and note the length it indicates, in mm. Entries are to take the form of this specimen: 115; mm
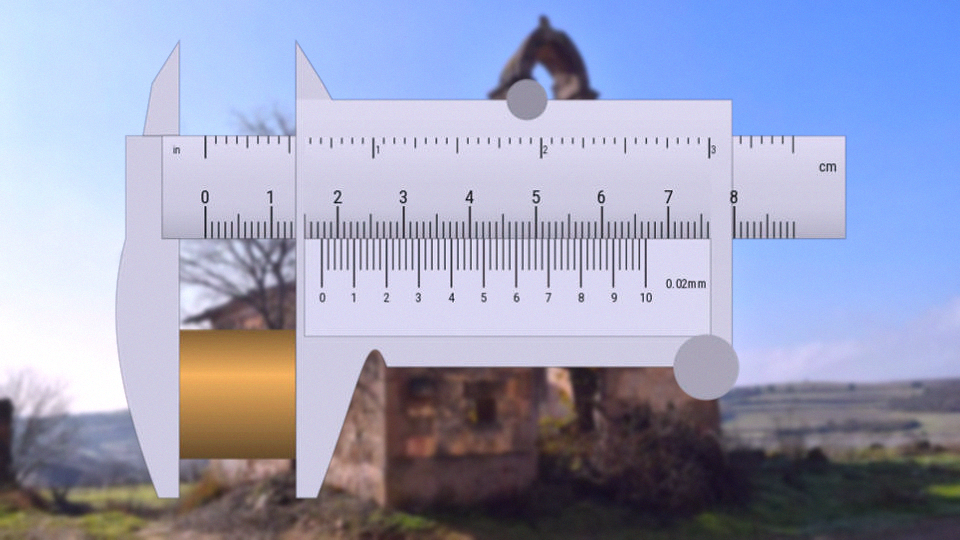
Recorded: 17.6; mm
